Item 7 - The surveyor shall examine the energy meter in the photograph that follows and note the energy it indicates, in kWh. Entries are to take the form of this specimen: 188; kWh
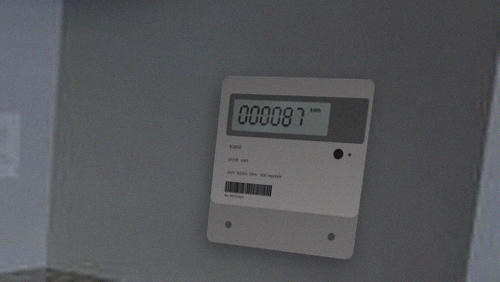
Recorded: 87; kWh
